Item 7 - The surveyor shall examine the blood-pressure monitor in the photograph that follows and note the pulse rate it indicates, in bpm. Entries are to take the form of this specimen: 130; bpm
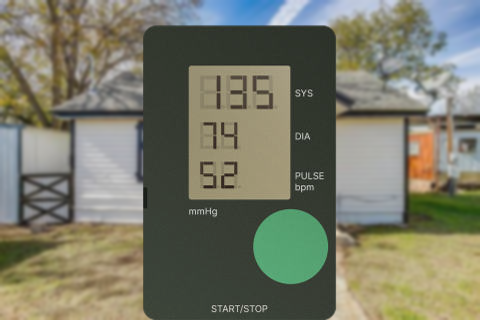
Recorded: 52; bpm
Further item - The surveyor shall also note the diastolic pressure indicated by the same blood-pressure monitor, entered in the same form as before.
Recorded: 74; mmHg
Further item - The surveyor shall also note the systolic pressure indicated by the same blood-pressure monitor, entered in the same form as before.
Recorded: 135; mmHg
